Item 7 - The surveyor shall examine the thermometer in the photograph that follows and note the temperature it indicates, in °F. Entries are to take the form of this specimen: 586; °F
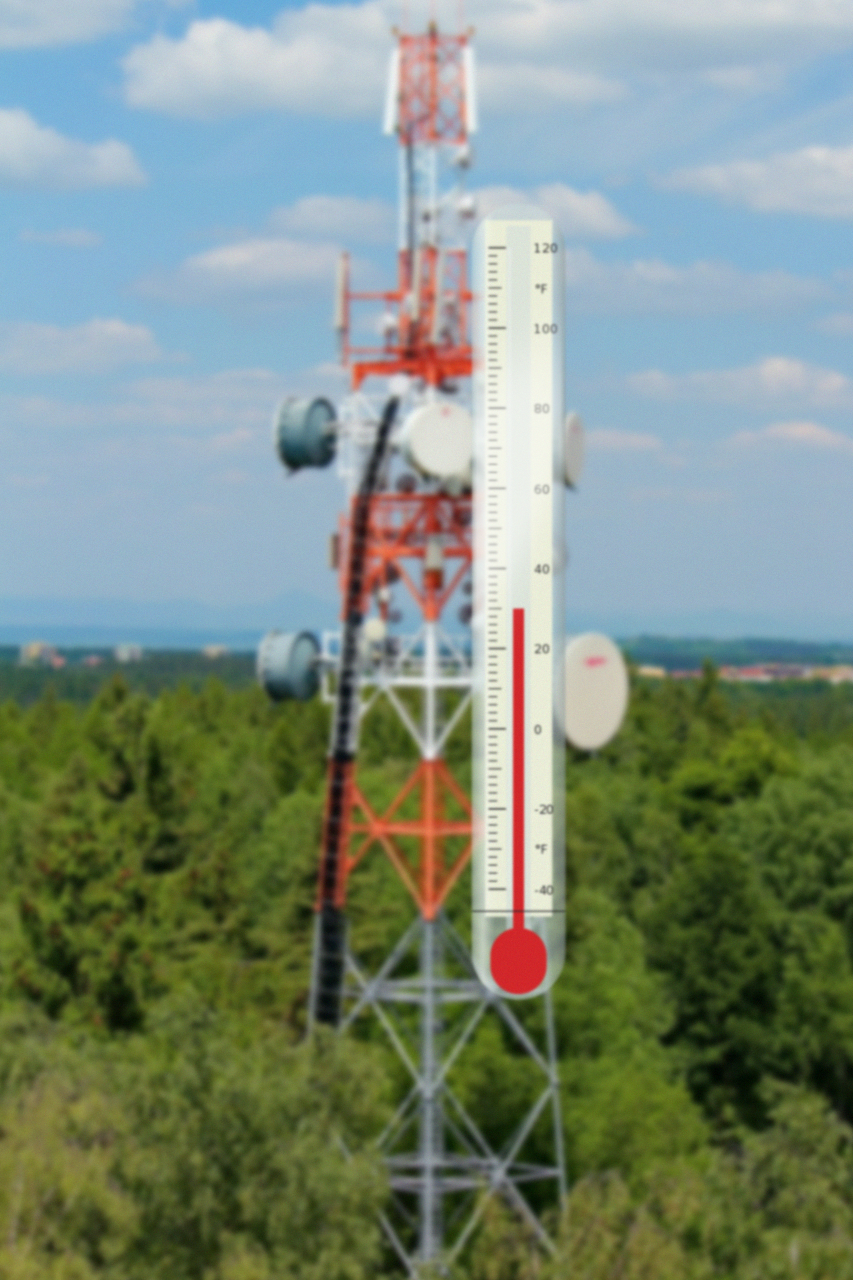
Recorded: 30; °F
